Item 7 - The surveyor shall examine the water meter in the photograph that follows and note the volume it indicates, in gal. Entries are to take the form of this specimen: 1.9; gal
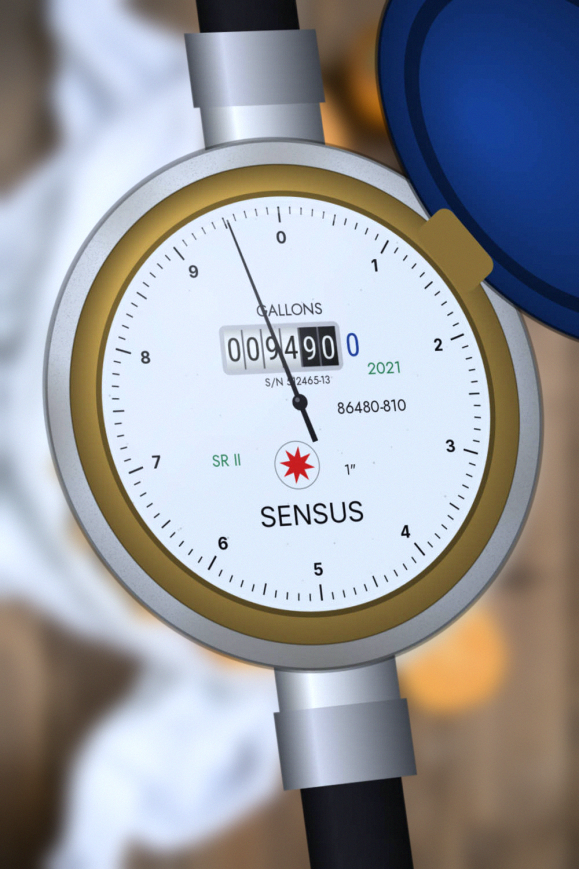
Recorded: 94899.5; gal
